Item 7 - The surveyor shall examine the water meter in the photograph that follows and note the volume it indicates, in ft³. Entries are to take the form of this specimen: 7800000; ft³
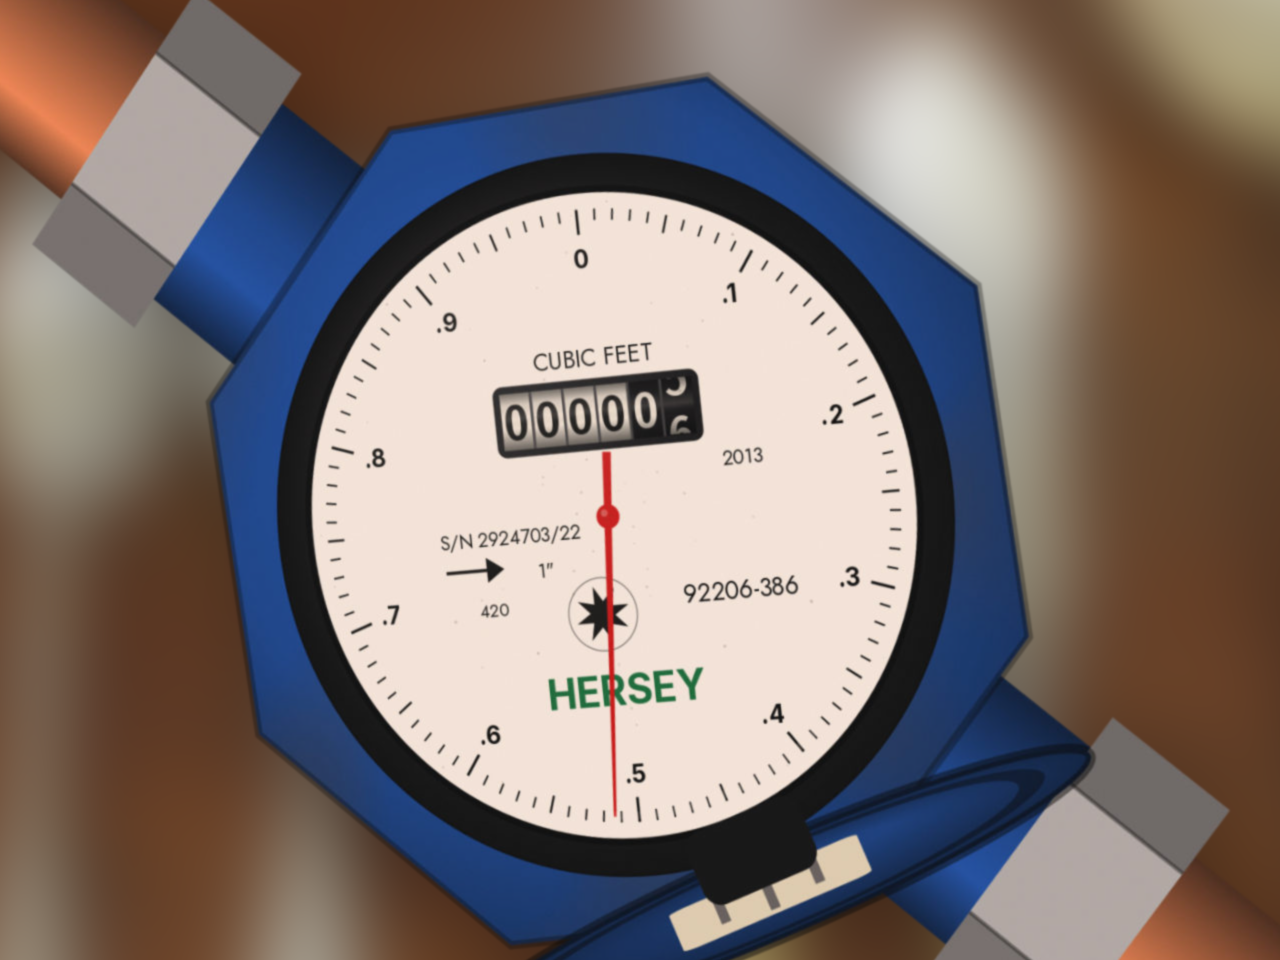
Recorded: 5.51; ft³
